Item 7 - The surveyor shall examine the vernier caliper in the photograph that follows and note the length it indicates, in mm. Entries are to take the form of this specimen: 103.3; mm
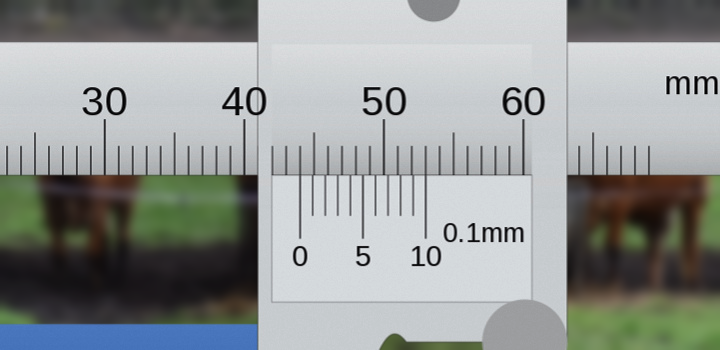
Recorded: 44.0; mm
